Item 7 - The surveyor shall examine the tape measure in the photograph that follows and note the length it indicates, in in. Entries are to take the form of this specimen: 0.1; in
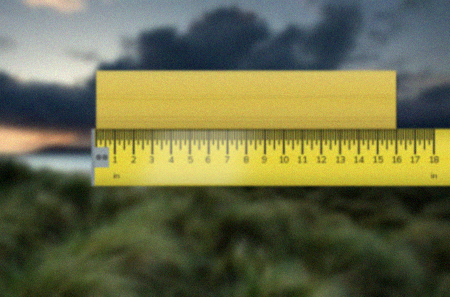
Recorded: 16; in
